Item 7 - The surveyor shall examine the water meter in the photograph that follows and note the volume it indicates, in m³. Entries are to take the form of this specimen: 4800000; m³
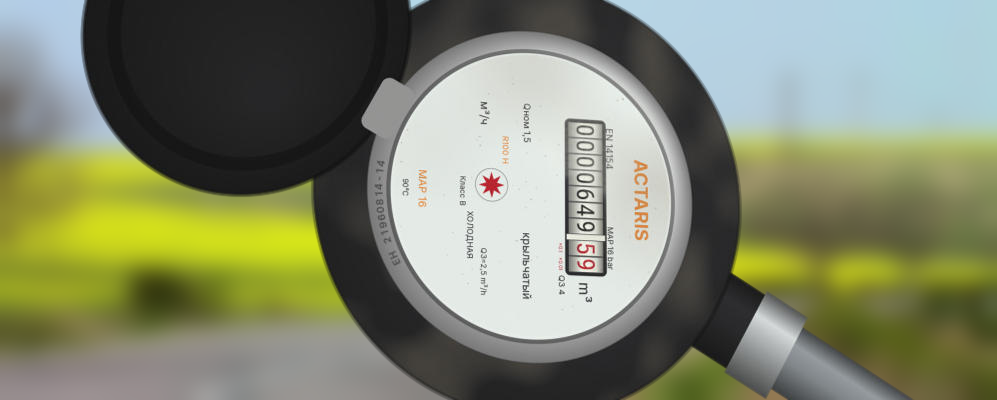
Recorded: 649.59; m³
